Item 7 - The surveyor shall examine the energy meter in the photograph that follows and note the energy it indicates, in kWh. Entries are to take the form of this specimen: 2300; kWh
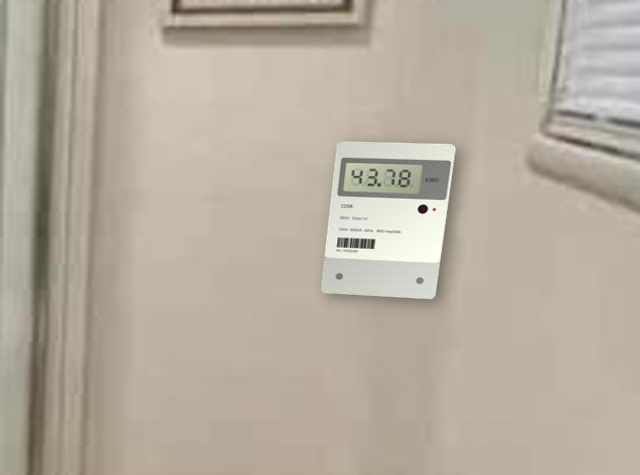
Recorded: 43.78; kWh
